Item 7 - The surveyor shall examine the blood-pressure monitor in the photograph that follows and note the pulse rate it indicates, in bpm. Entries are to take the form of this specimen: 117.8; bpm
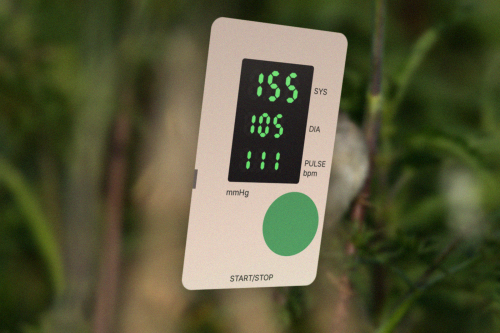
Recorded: 111; bpm
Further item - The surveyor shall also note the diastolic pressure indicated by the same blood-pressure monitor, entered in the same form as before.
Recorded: 105; mmHg
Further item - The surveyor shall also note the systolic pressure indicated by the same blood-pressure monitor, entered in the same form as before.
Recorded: 155; mmHg
